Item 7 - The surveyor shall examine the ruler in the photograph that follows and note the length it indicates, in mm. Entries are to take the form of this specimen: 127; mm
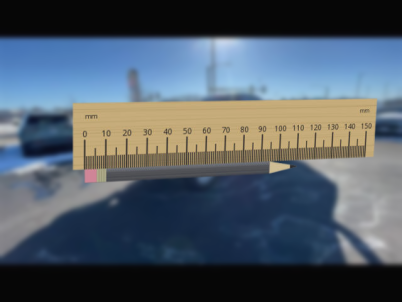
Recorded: 110; mm
